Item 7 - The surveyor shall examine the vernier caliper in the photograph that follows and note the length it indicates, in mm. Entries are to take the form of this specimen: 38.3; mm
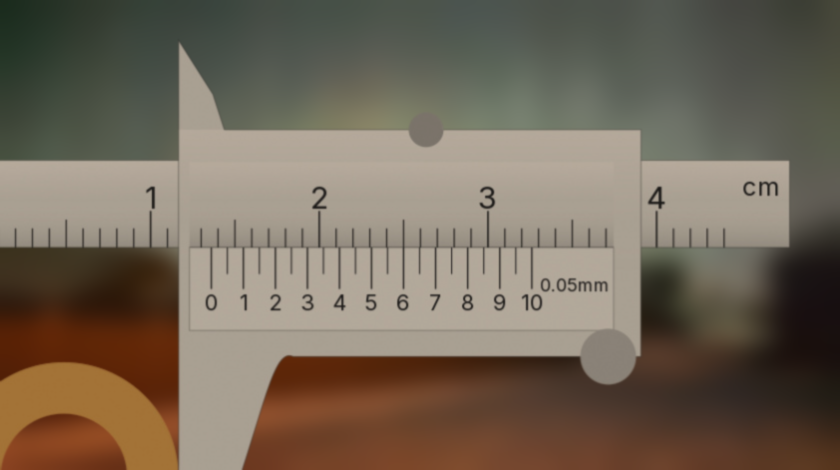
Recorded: 13.6; mm
